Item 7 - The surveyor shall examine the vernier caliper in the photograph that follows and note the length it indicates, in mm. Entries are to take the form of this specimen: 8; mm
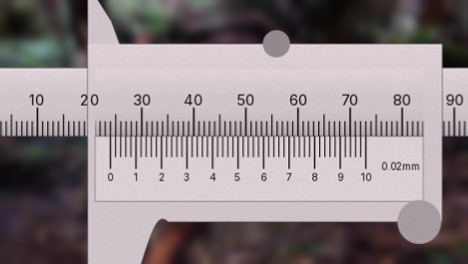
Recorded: 24.0; mm
